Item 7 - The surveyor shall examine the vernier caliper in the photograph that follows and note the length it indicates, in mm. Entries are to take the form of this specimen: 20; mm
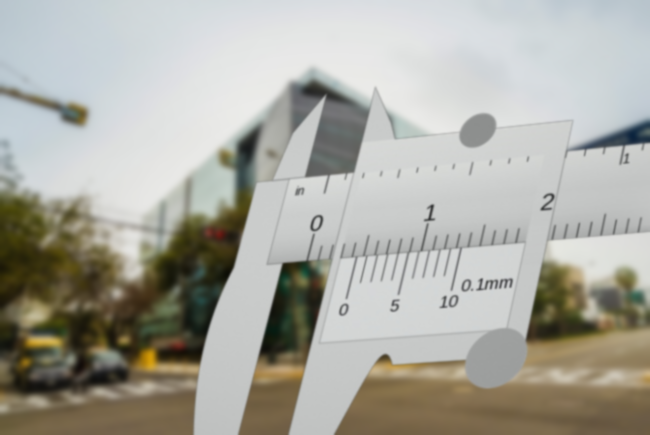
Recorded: 4.4; mm
